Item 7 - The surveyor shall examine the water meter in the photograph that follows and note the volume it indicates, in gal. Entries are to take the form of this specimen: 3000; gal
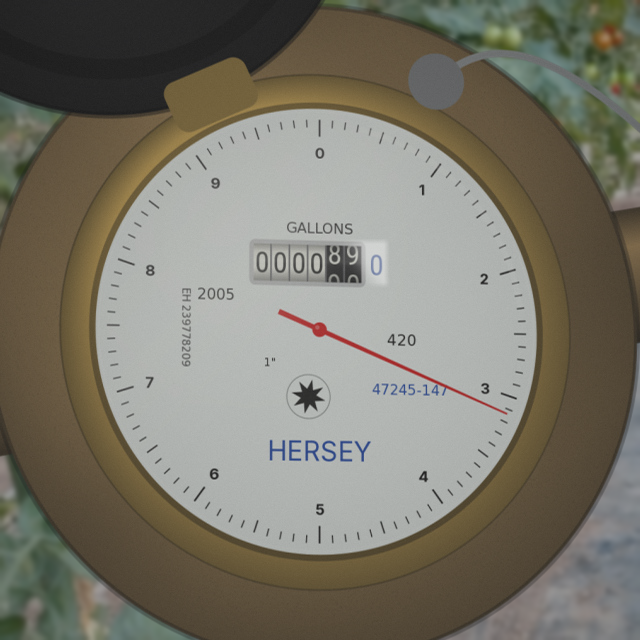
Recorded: 893.1; gal
